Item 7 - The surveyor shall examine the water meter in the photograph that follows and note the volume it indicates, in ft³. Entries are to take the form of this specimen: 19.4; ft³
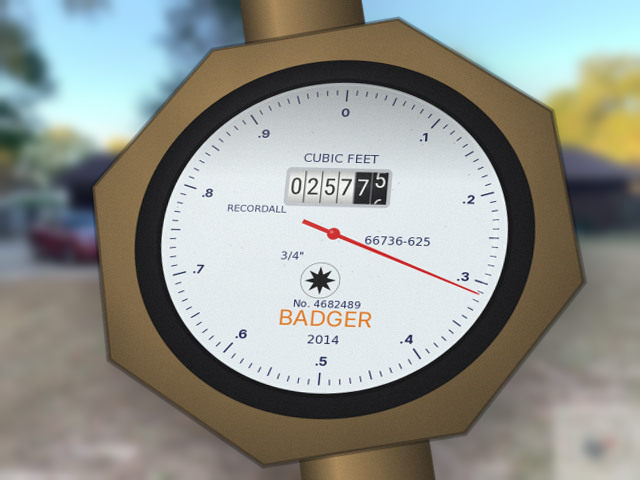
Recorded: 25775.31; ft³
